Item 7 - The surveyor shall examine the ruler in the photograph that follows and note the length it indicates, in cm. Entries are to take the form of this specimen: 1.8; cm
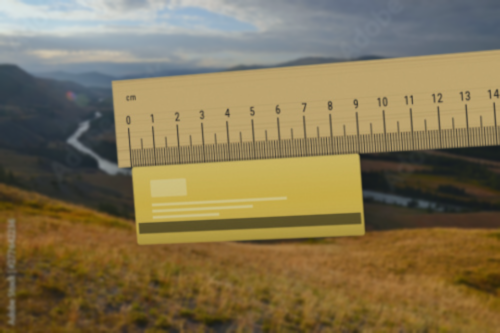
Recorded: 9; cm
